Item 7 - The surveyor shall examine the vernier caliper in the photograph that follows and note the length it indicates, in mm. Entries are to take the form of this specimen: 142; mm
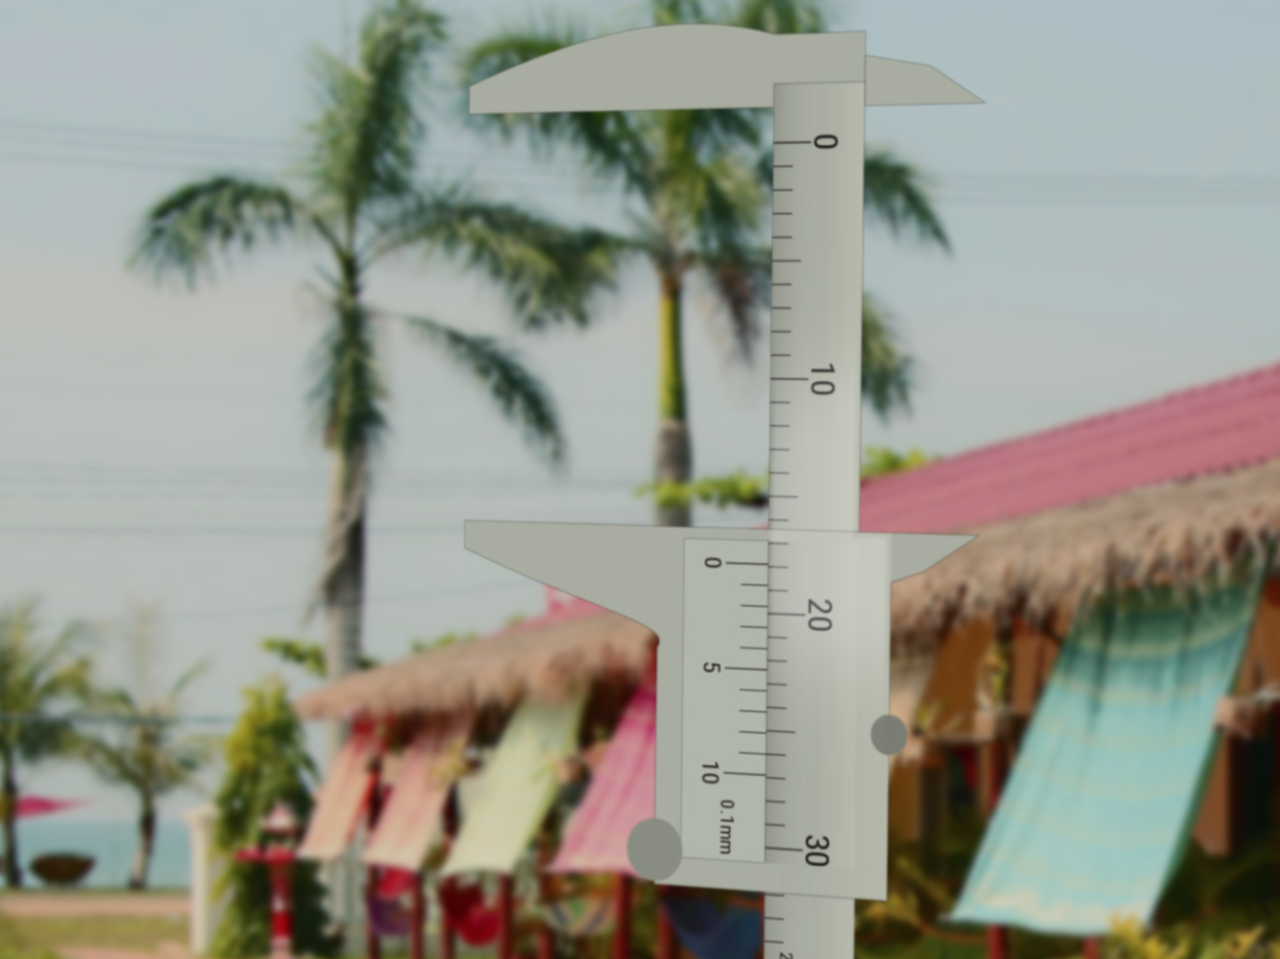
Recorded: 17.9; mm
